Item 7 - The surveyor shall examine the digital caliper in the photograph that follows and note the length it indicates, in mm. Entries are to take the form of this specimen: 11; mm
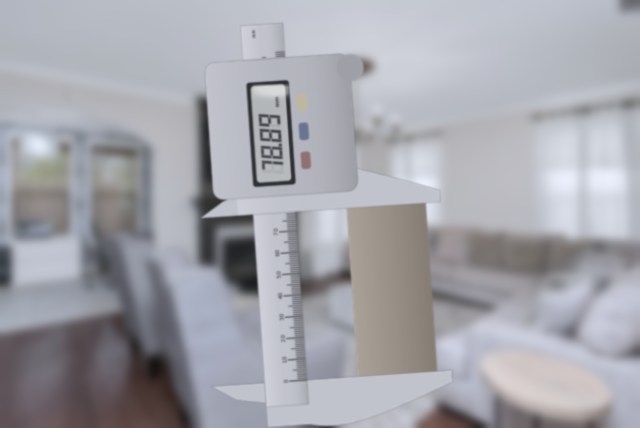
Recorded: 78.89; mm
